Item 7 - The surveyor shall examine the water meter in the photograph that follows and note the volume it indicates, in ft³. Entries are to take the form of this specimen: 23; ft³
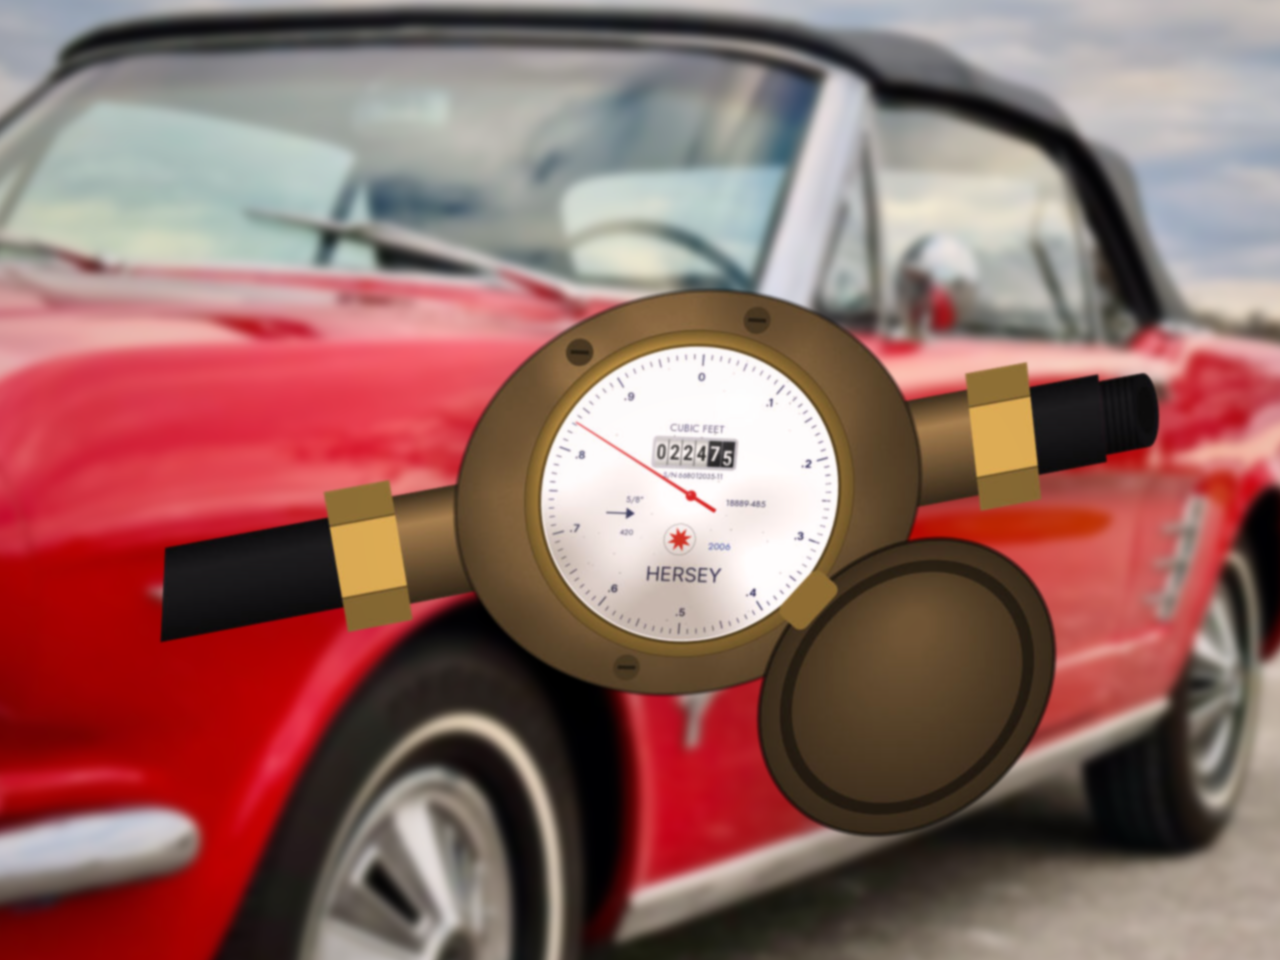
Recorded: 22474.83; ft³
